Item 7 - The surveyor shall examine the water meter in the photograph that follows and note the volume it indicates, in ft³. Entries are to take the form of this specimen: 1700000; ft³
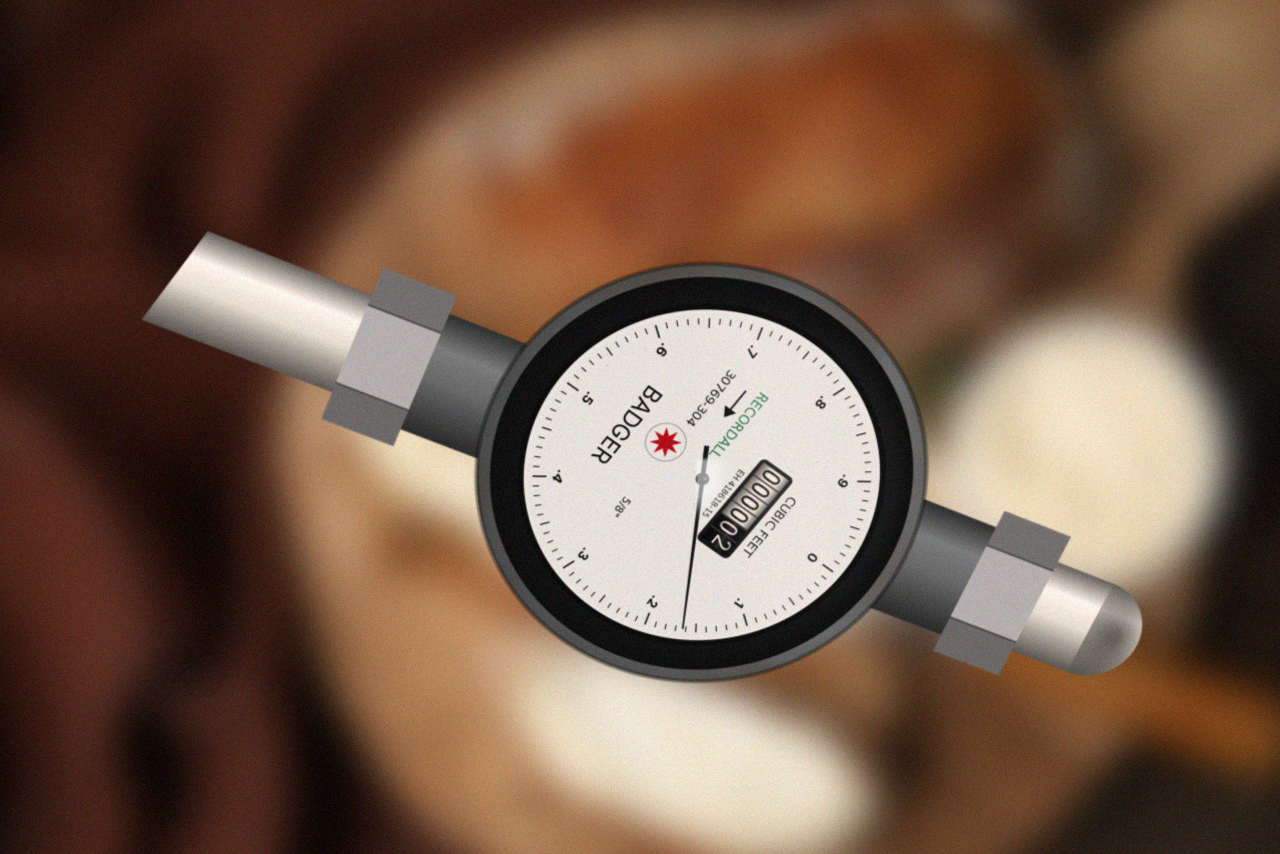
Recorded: 2.16; ft³
